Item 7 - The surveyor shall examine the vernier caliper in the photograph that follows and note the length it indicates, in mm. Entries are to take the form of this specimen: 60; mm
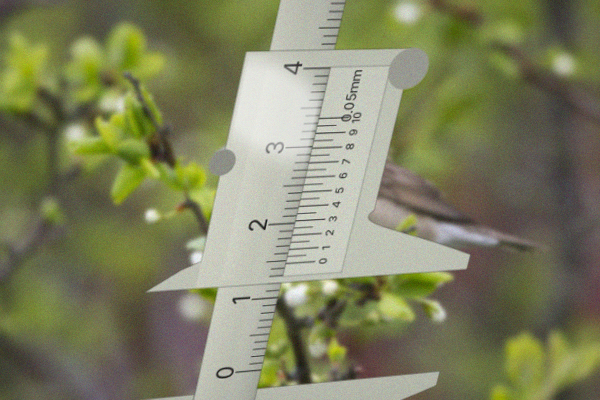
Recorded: 14.6; mm
